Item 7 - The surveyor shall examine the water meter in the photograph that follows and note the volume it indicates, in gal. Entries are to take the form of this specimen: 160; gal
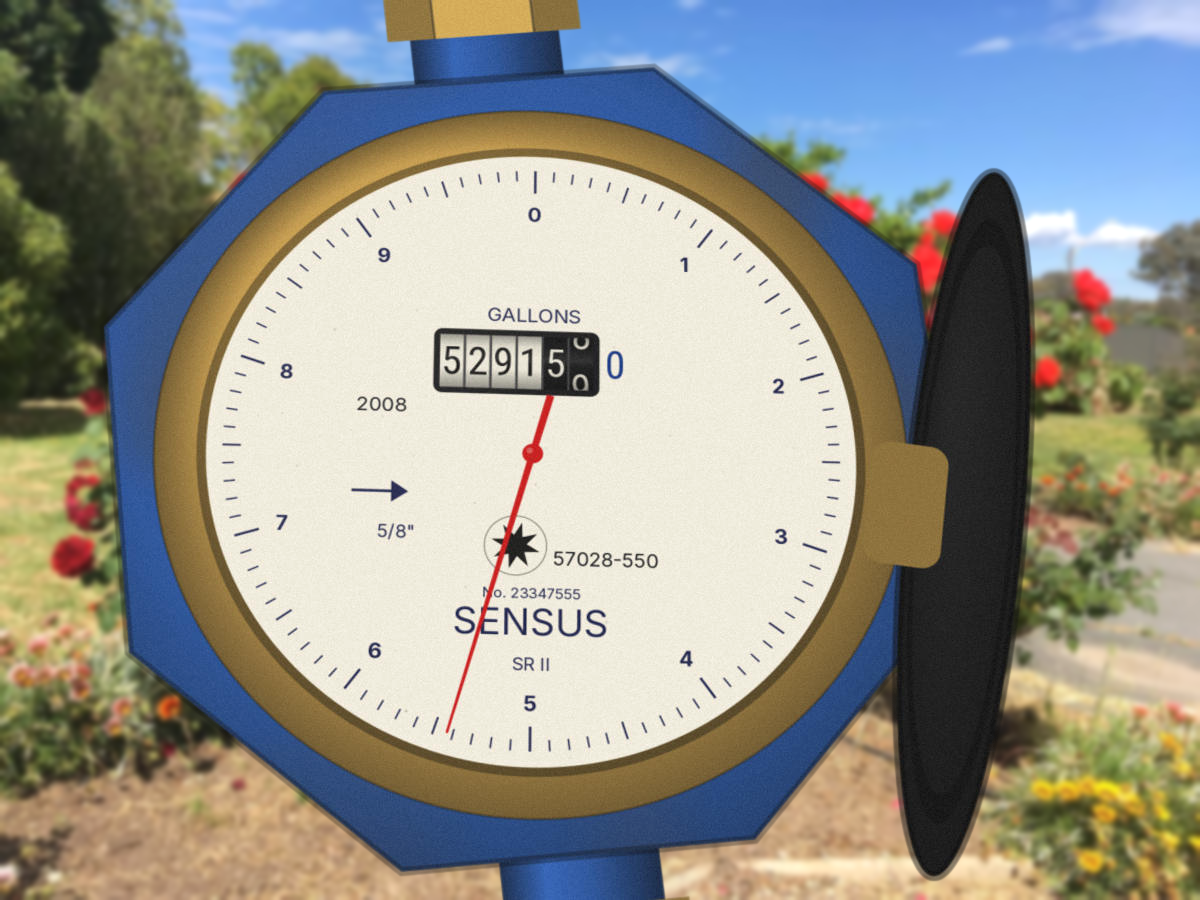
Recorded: 5291585.4; gal
